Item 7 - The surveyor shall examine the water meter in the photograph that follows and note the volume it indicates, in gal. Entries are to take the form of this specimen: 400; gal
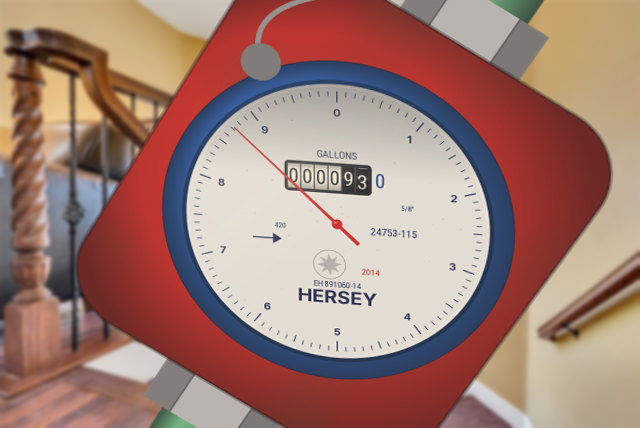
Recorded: 928.7; gal
